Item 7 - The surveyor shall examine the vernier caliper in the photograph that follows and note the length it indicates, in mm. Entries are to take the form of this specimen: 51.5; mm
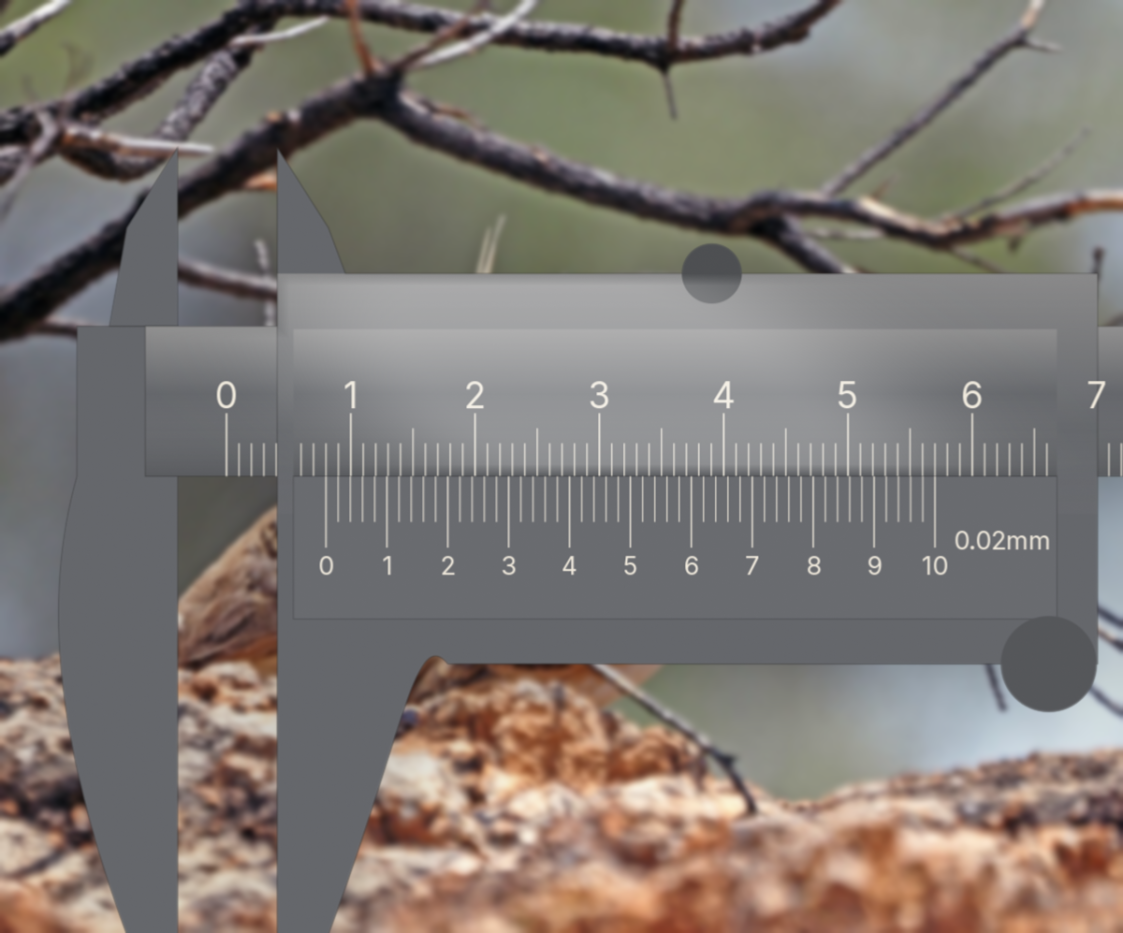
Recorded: 8.0; mm
